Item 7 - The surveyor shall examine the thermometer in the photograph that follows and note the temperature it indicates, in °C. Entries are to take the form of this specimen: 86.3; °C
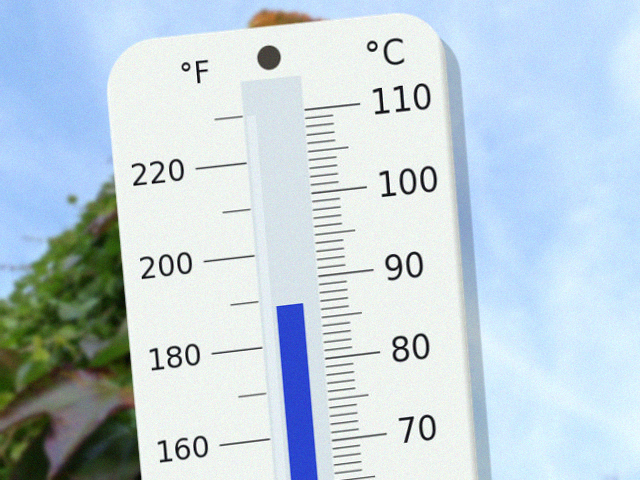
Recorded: 87; °C
